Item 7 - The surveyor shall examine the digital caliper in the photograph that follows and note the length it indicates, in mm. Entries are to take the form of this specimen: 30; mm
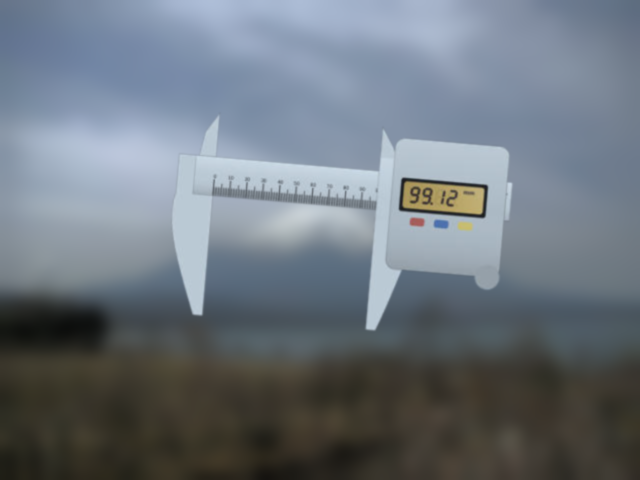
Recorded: 99.12; mm
